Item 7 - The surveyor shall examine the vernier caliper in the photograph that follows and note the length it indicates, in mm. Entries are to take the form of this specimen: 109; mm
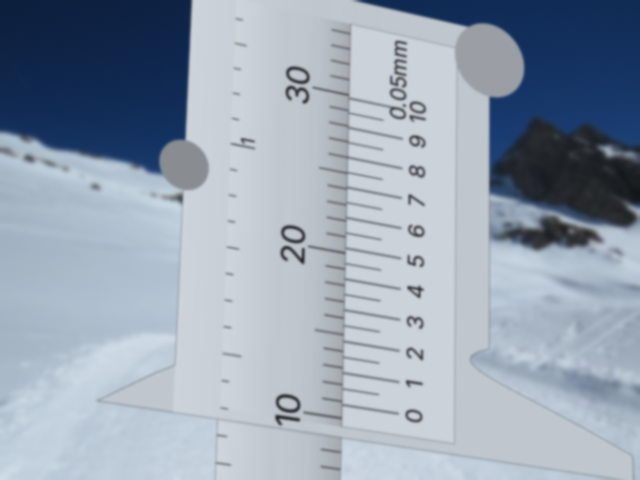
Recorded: 10.8; mm
